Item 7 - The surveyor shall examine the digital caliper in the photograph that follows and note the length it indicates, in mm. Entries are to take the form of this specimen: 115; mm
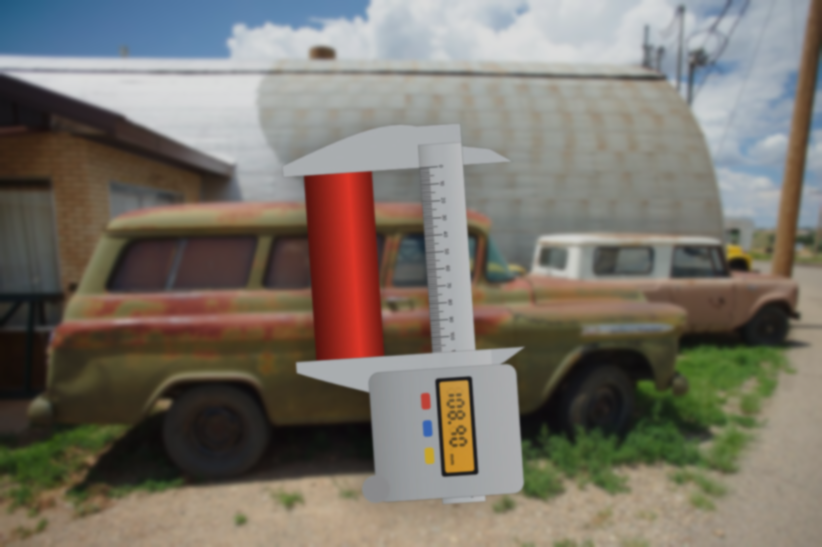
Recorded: 108.90; mm
